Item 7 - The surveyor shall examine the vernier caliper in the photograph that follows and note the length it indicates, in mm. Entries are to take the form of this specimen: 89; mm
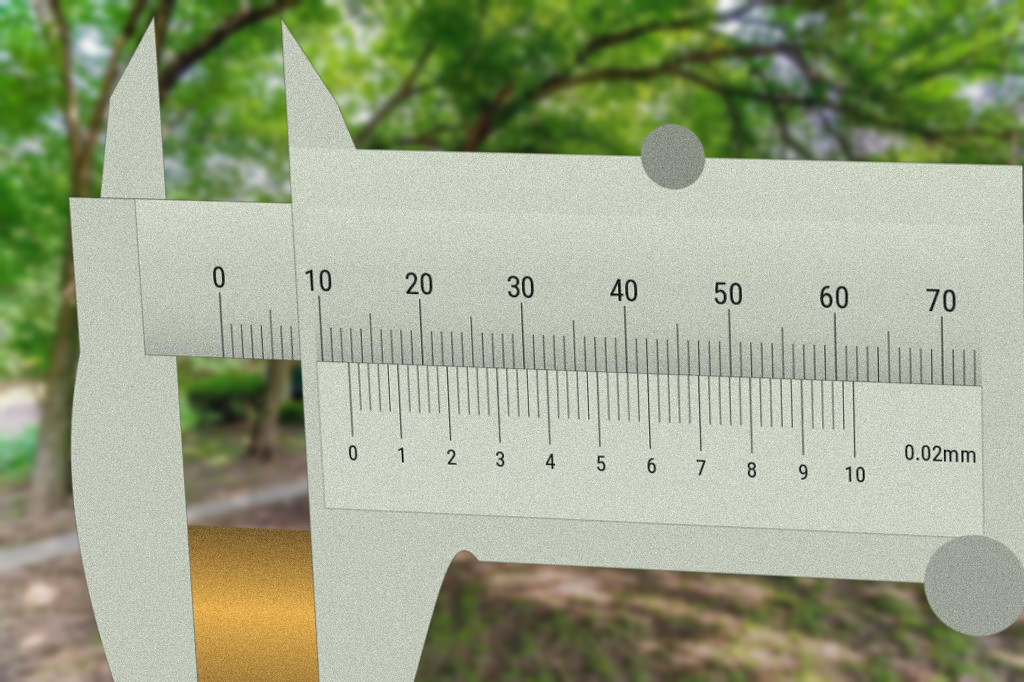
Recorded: 12.6; mm
